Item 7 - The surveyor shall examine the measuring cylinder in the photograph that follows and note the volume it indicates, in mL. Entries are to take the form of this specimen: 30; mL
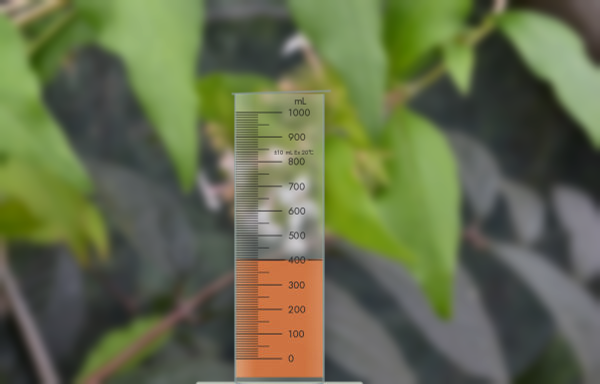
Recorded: 400; mL
